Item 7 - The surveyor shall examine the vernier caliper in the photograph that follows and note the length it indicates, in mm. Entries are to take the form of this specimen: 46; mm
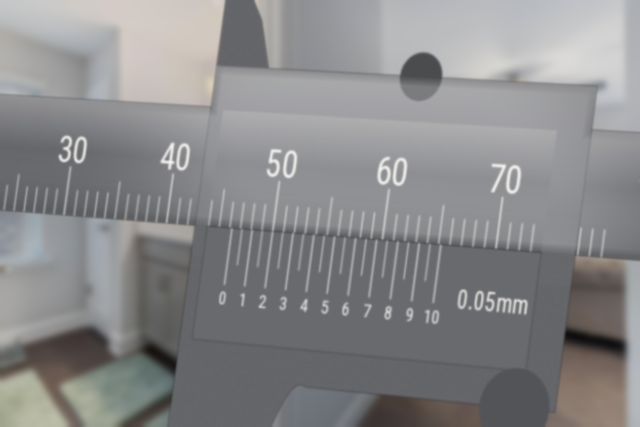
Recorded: 46.2; mm
